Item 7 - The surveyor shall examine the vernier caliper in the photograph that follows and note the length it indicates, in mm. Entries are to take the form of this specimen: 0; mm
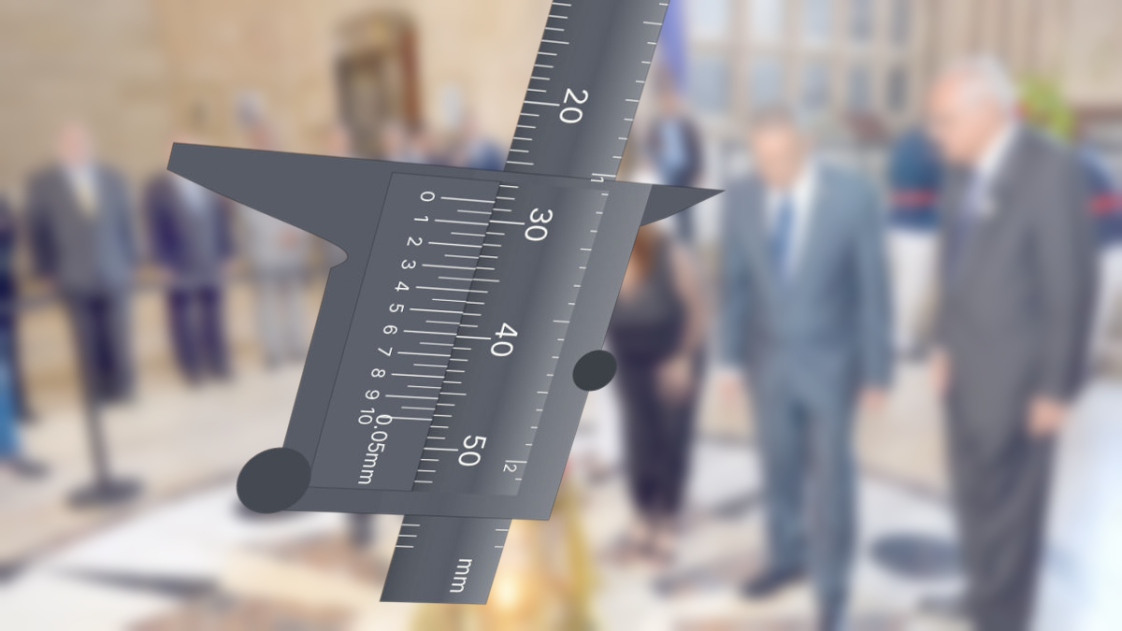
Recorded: 28.4; mm
